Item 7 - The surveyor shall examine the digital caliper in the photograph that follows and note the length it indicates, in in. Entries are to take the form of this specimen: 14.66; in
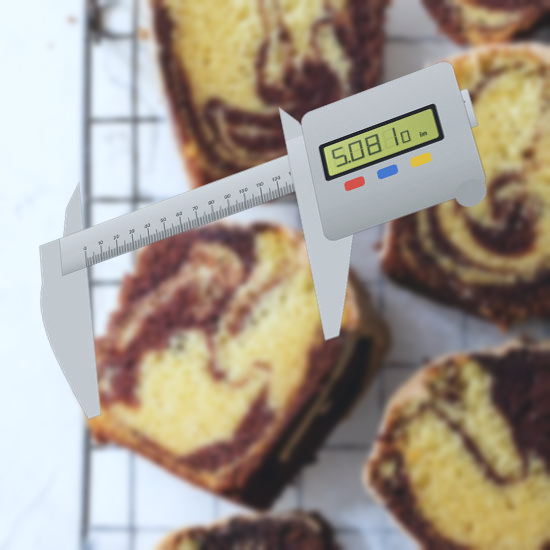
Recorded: 5.0810; in
